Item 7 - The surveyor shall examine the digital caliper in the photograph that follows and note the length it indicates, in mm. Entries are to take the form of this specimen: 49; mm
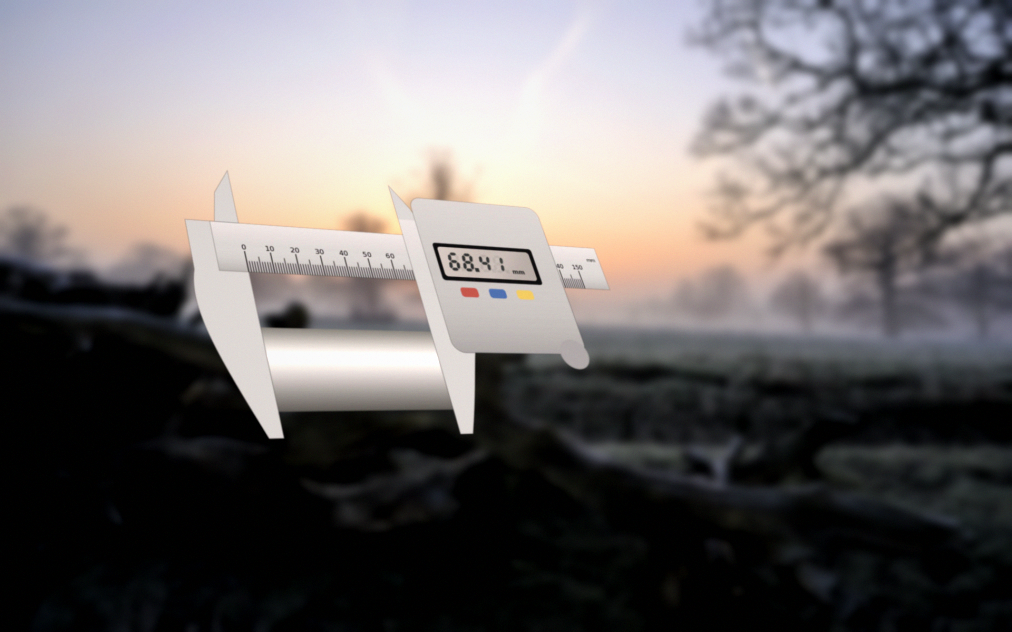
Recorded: 68.41; mm
